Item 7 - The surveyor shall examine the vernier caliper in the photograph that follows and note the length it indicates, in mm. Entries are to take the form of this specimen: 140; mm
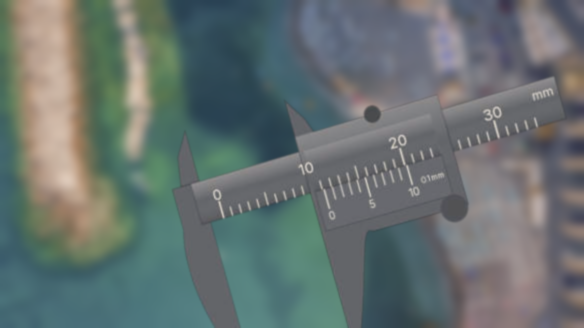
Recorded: 11.2; mm
